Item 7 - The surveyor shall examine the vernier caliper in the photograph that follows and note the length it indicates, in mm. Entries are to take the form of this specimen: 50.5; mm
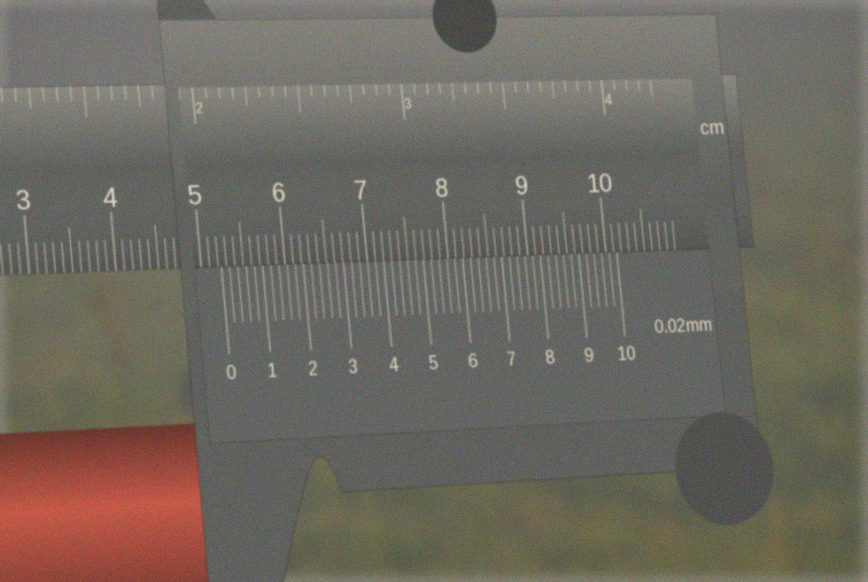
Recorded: 52.4; mm
